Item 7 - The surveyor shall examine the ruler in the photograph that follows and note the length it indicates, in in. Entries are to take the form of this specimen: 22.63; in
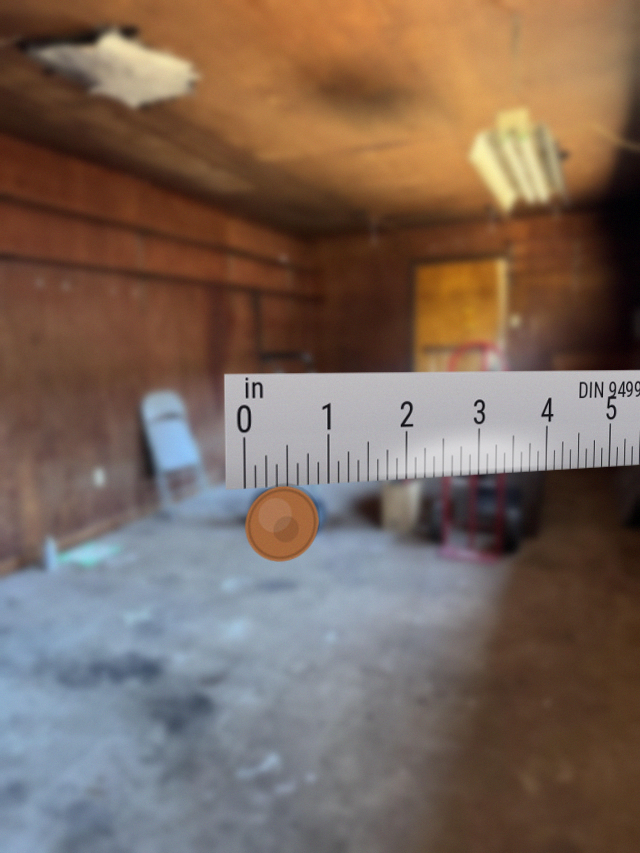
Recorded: 0.875; in
